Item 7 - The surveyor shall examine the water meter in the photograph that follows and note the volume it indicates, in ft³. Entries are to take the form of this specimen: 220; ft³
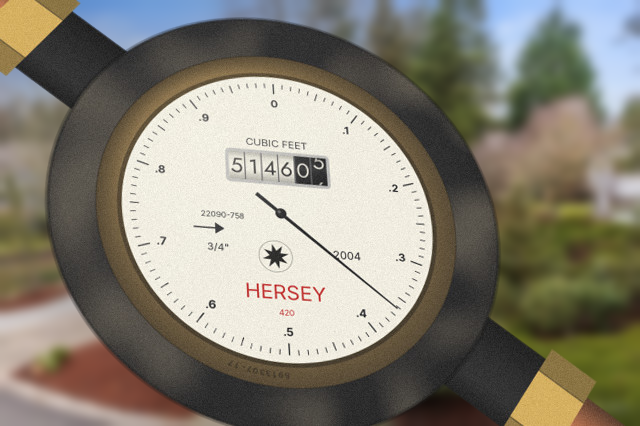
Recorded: 514605.36; ft³
